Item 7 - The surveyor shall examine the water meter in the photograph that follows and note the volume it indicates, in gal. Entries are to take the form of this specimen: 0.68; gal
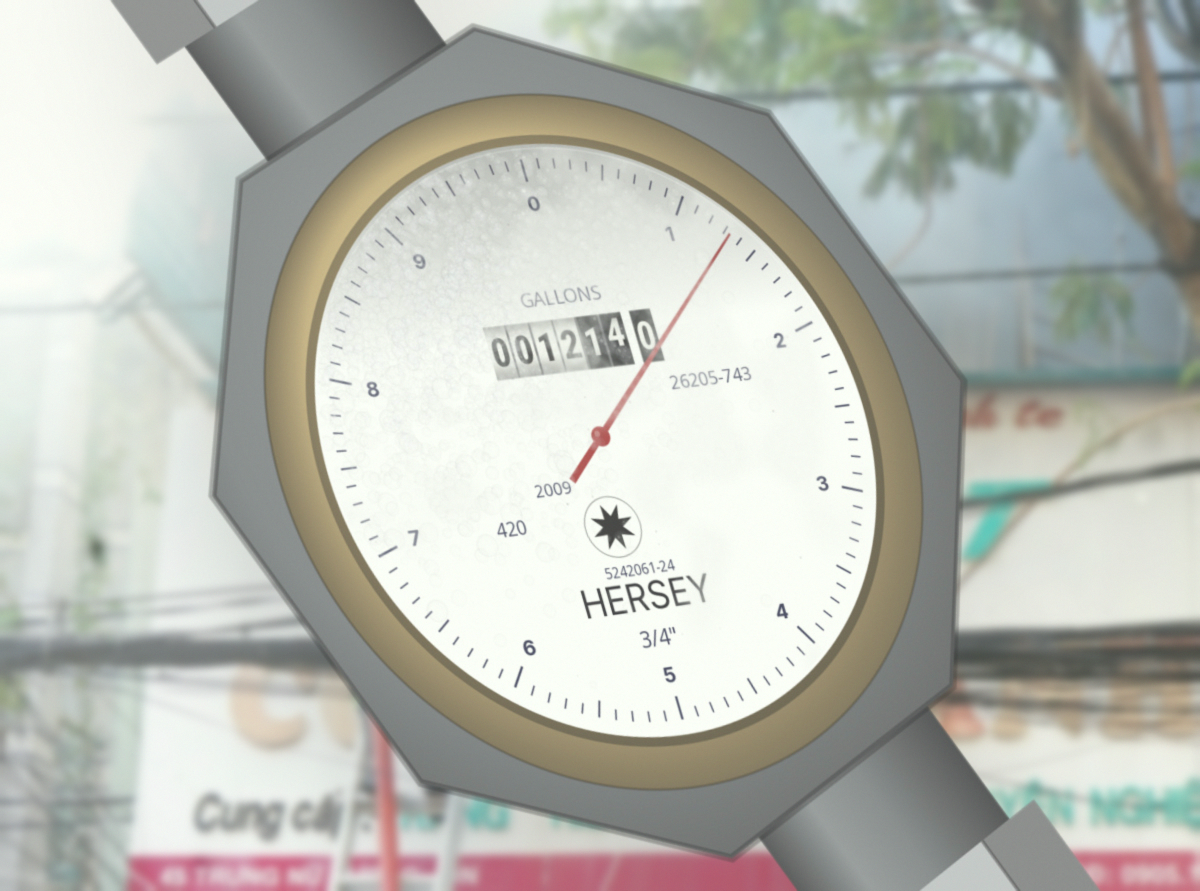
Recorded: 12141.3; gal
